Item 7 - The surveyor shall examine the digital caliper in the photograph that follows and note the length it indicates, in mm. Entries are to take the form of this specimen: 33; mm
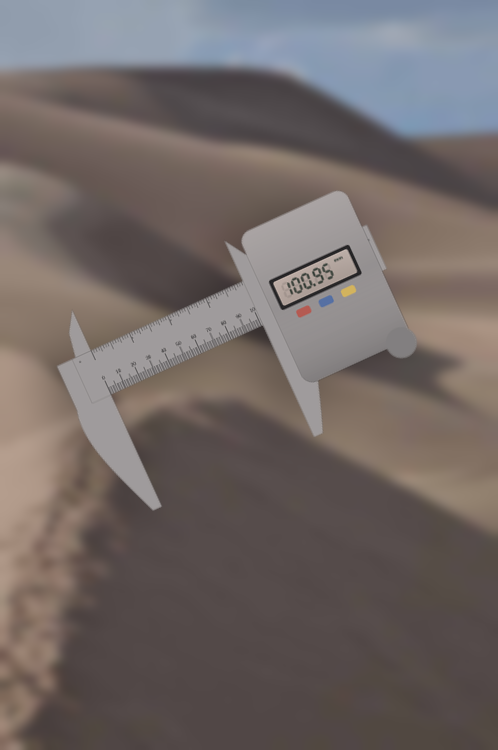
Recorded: 100.95; mm
